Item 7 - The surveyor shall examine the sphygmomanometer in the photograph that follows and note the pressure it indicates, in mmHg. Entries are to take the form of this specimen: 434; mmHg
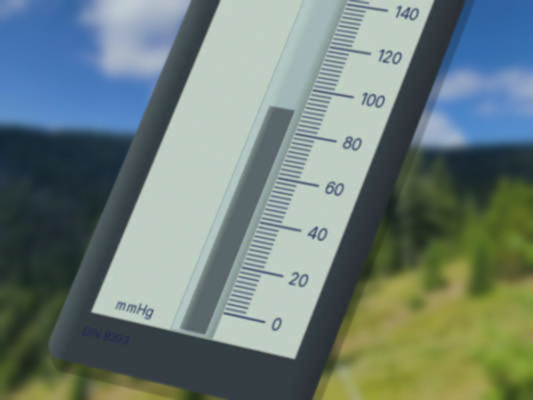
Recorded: 90; mmHg
